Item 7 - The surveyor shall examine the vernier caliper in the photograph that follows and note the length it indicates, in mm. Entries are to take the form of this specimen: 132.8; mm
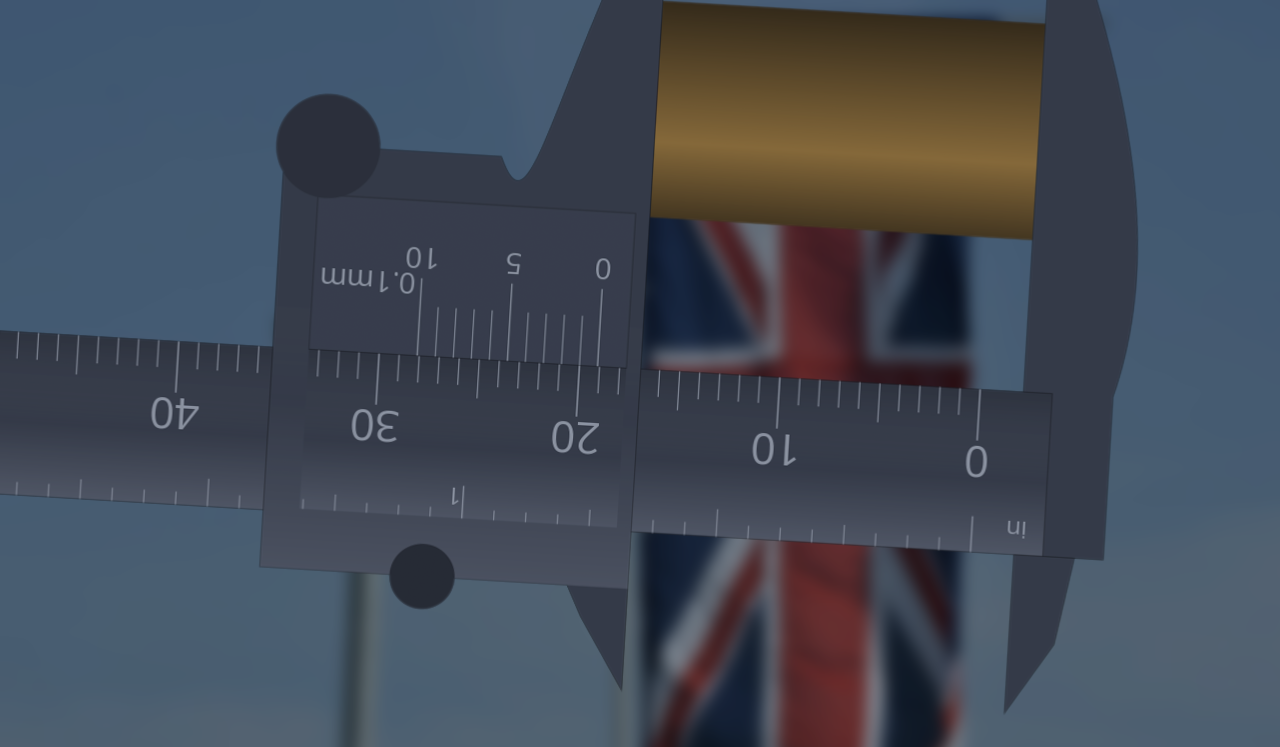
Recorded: 19.1; mm
